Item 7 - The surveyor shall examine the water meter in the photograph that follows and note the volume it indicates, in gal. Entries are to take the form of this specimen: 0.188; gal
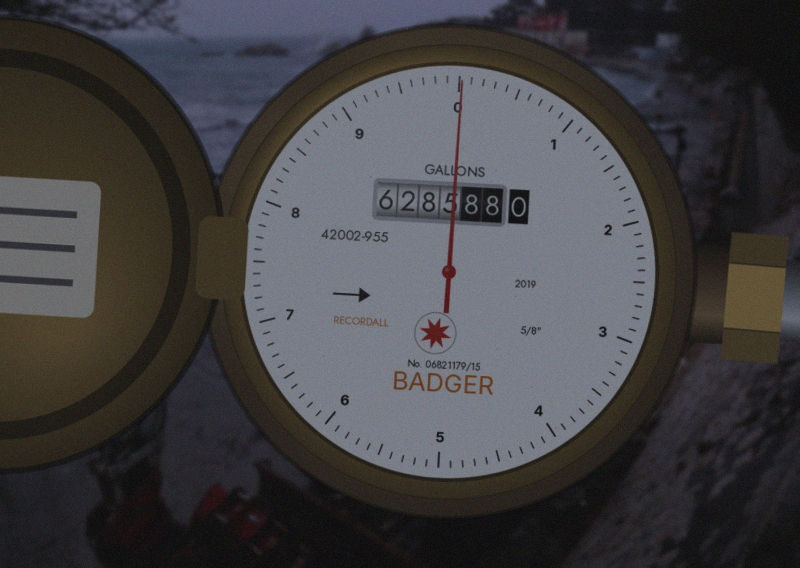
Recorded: 6285880.0; gal
